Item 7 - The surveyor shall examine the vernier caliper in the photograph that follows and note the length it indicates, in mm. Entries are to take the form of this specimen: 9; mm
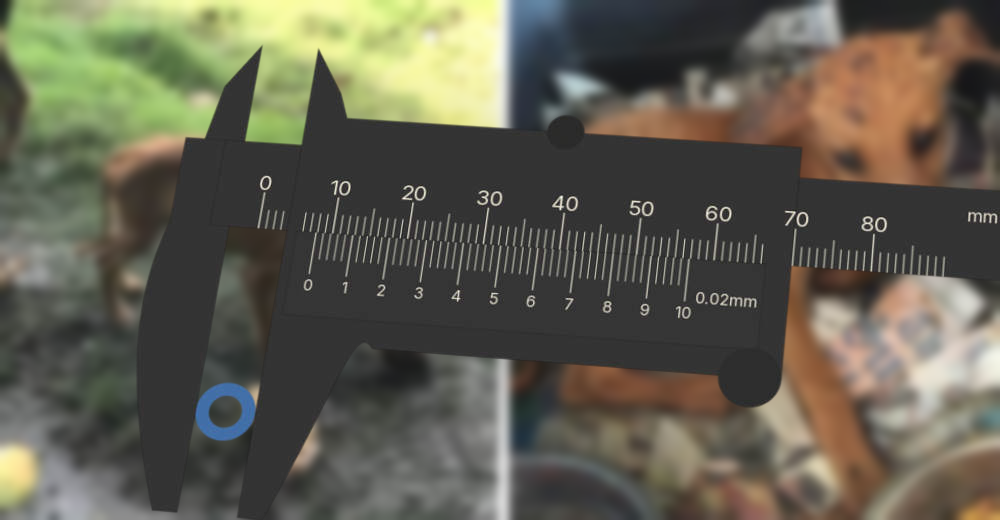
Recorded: 7.8; mm
